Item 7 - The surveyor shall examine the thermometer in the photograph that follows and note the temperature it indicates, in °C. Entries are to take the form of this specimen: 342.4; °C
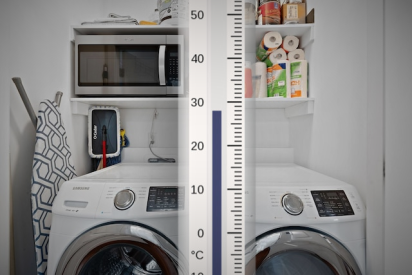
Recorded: 28; °C
